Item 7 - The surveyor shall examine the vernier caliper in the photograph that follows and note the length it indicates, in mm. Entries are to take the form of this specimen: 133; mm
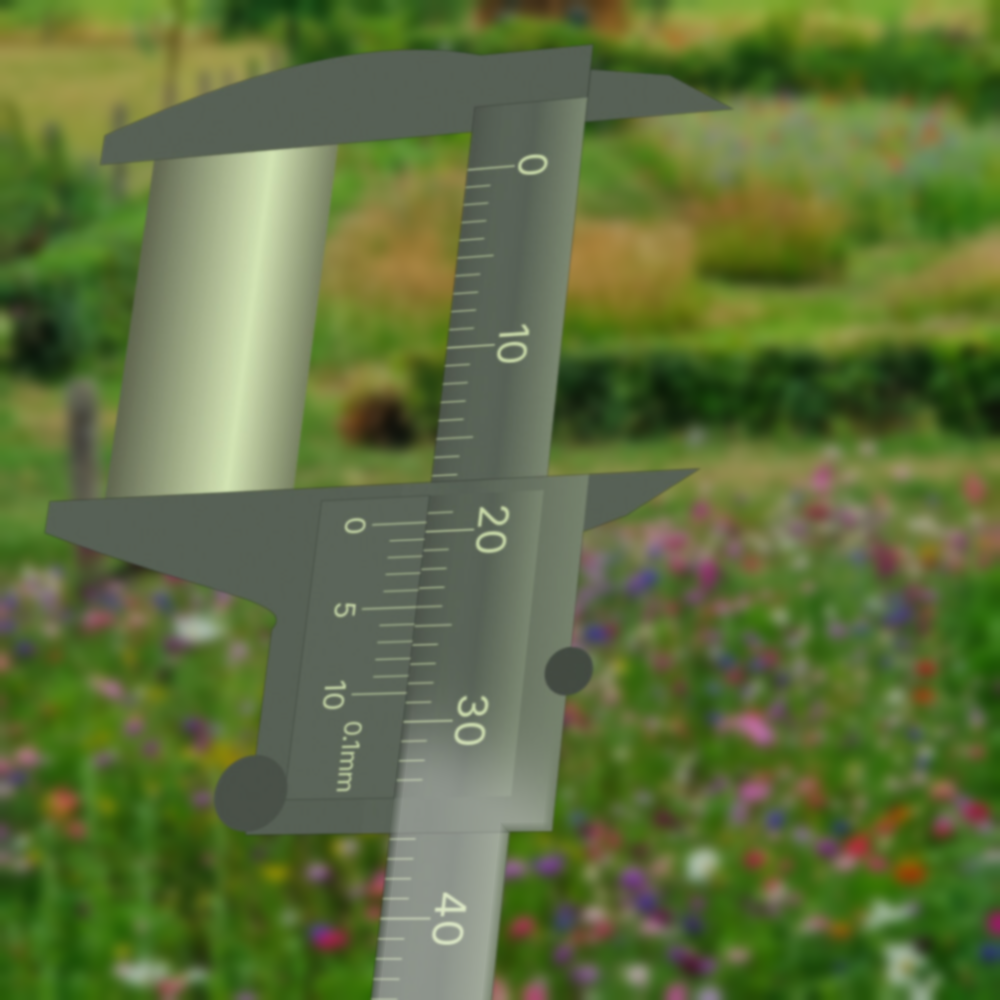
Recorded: 19.5; mm
